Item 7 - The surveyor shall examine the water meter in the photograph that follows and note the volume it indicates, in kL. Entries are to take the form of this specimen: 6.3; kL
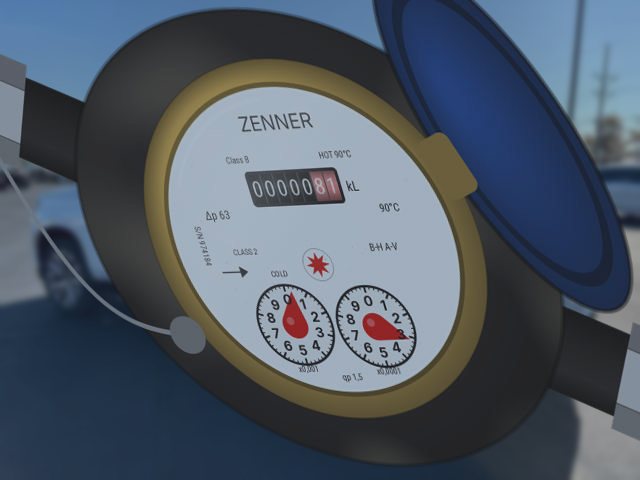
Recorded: 0.8103; kL
